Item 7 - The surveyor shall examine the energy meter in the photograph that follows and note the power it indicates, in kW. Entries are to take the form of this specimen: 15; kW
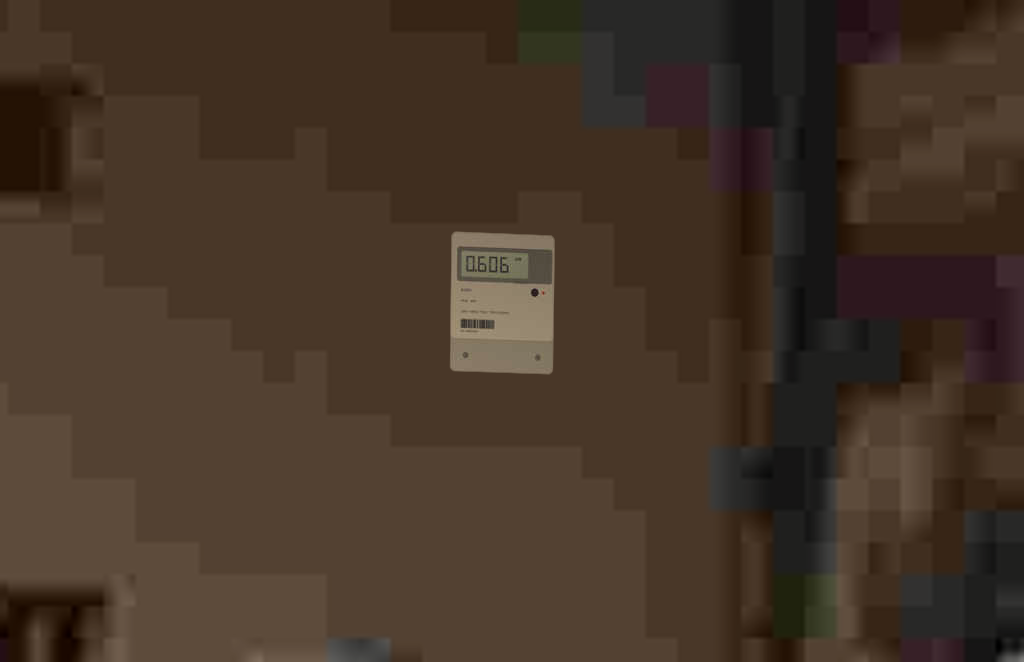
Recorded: 0.606; kW
